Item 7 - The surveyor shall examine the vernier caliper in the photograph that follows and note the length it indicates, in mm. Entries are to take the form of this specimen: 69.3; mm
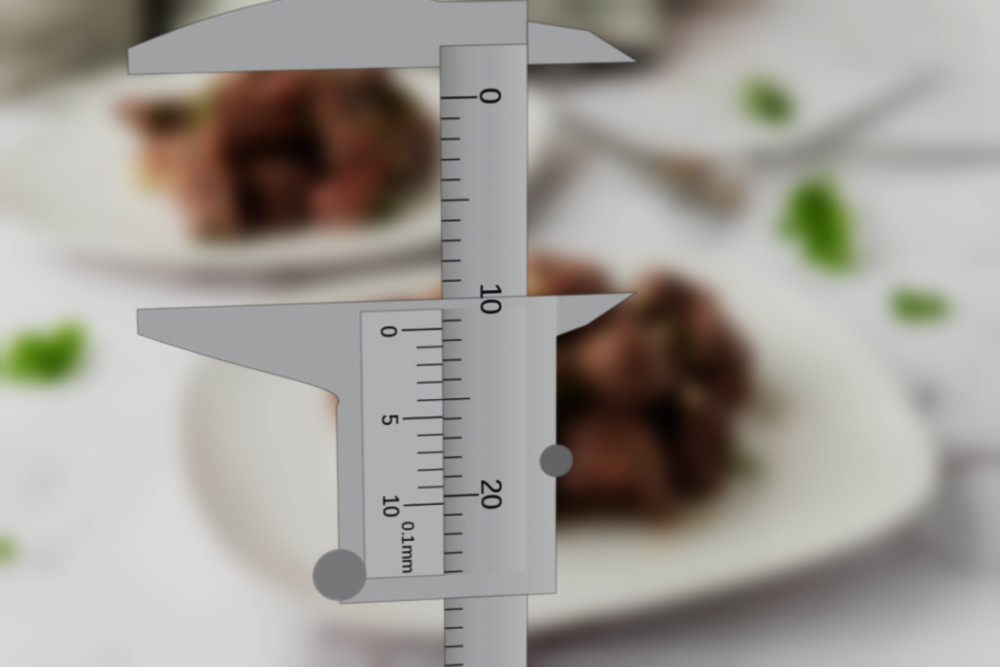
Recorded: 11.4; mm
